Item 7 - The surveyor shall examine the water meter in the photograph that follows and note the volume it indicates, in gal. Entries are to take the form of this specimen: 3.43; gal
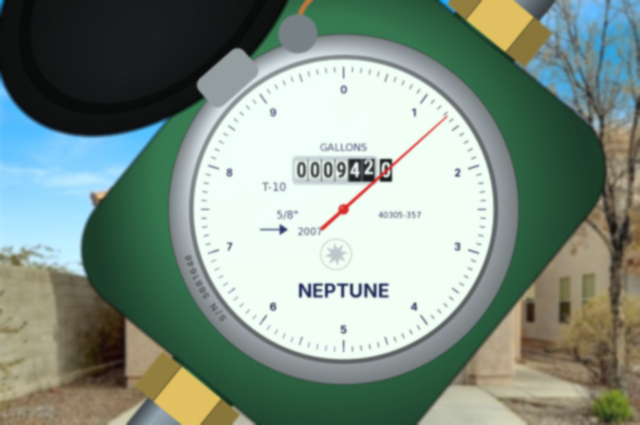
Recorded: 9421.3; gal
